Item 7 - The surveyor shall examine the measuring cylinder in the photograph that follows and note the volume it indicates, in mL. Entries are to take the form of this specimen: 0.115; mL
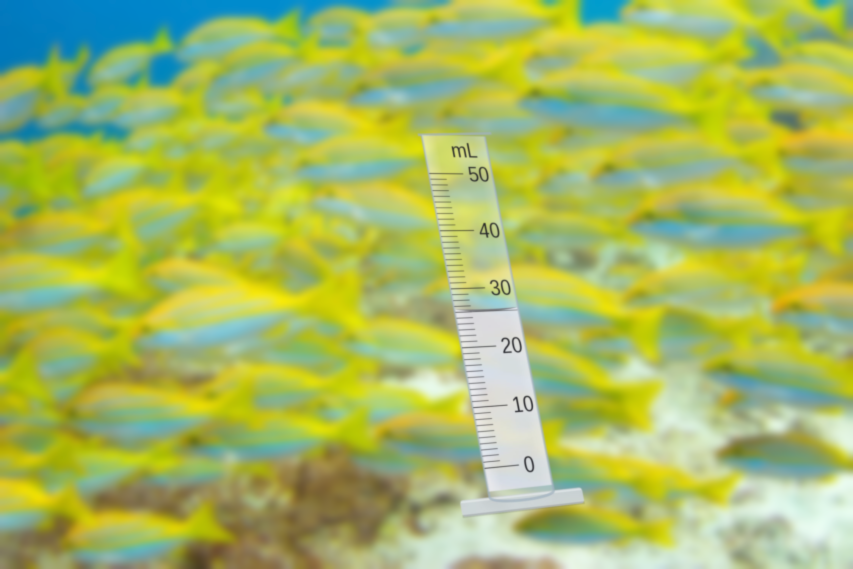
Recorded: 26; mL
